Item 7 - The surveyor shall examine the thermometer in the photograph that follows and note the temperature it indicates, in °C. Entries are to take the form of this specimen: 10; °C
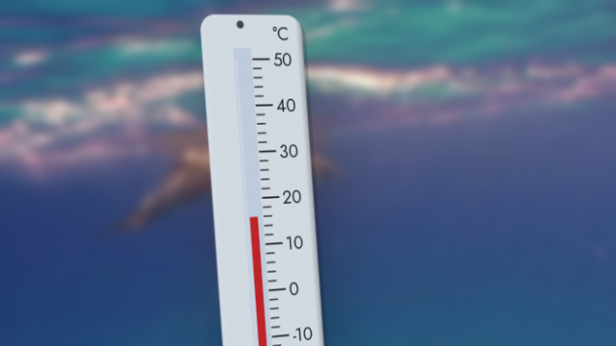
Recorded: 16; °C
